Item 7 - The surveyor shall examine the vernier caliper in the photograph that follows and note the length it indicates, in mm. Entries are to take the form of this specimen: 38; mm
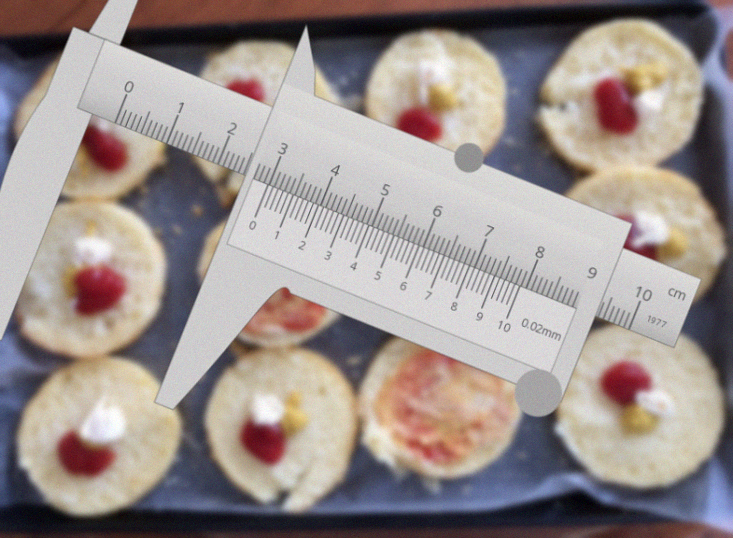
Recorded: 29.8; mm
